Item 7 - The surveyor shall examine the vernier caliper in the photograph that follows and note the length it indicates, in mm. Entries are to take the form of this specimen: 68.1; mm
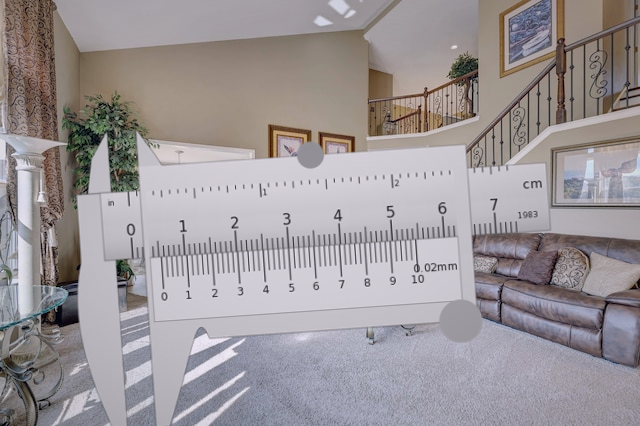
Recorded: 5.5; mm
